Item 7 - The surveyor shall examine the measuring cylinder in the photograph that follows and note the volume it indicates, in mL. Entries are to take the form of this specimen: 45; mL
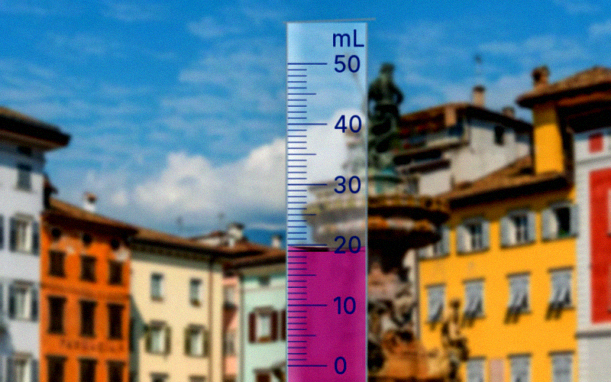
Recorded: 19; mL
